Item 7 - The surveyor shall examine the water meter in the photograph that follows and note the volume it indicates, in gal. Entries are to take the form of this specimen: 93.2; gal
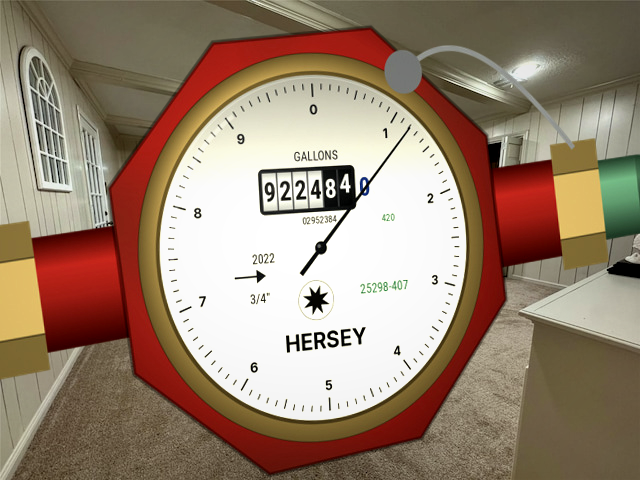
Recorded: 9224841.2; gal
